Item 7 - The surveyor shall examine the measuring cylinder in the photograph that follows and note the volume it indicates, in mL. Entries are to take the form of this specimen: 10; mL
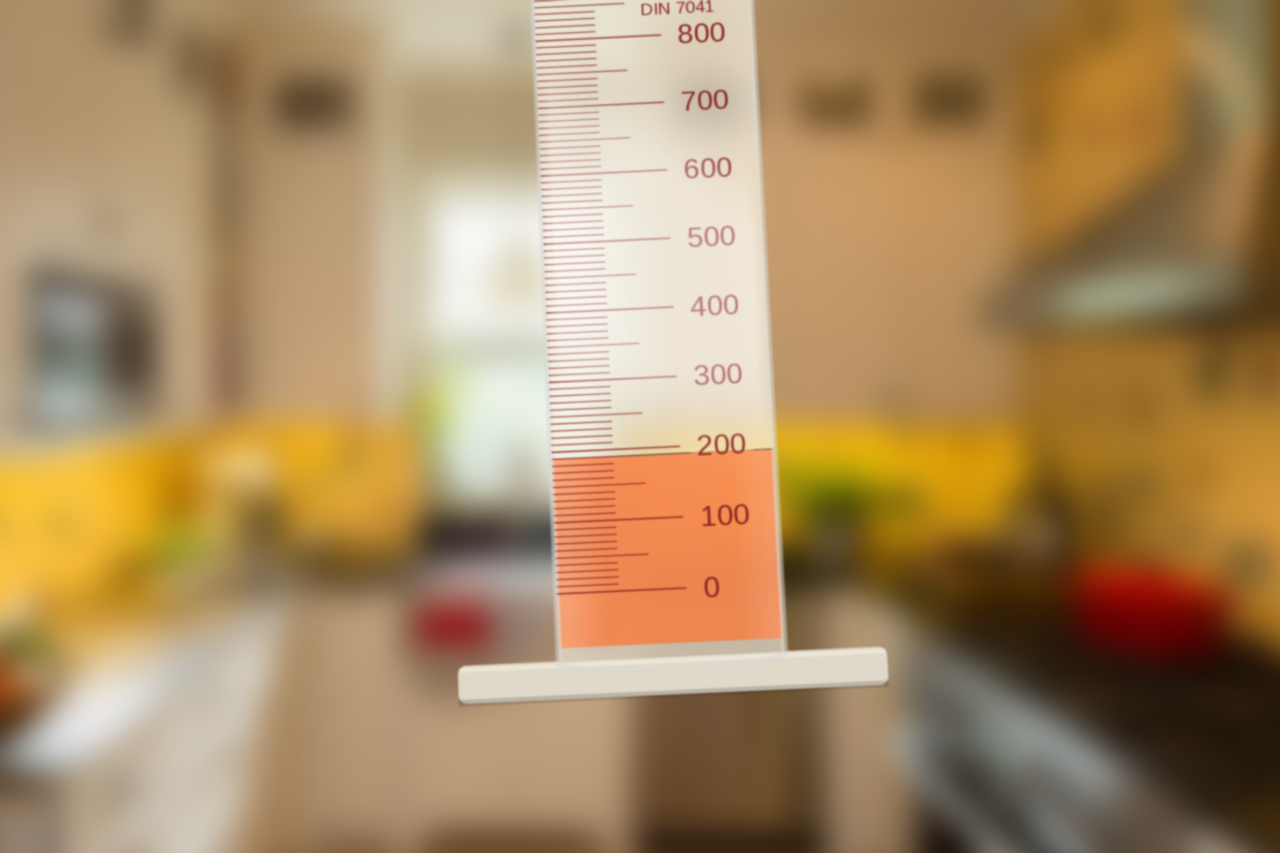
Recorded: 190; mL
